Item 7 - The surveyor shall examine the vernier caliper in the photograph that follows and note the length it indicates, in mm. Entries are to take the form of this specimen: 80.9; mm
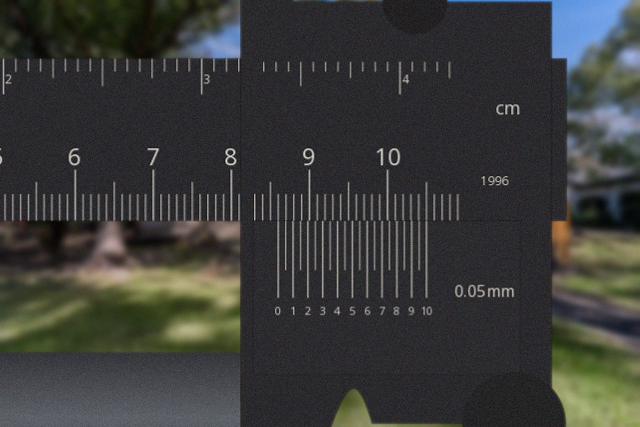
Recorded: 86.0; mm
